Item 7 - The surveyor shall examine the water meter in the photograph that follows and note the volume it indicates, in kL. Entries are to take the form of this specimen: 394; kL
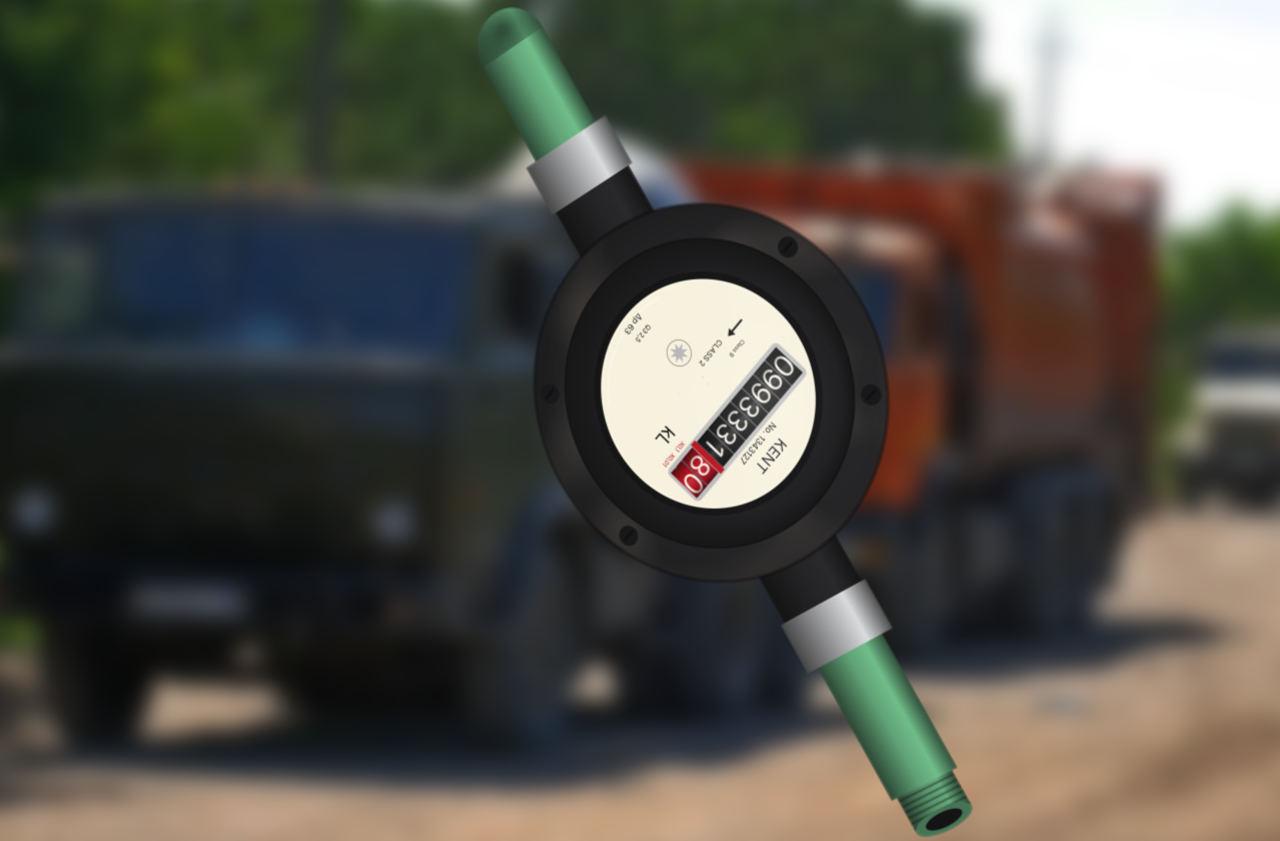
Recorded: 993331.80; kL
